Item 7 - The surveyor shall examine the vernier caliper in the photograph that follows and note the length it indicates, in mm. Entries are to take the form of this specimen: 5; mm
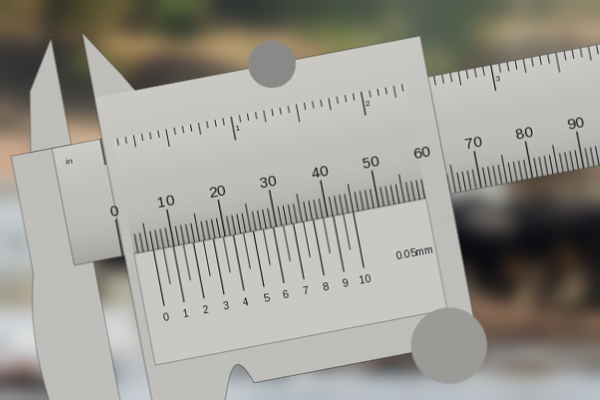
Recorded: 6.0; mm
